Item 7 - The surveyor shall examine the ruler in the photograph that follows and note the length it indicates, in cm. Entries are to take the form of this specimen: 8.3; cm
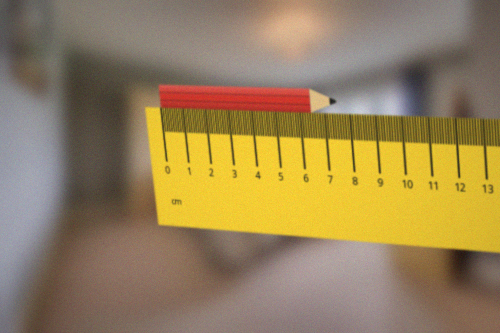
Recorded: 7.5; cm
